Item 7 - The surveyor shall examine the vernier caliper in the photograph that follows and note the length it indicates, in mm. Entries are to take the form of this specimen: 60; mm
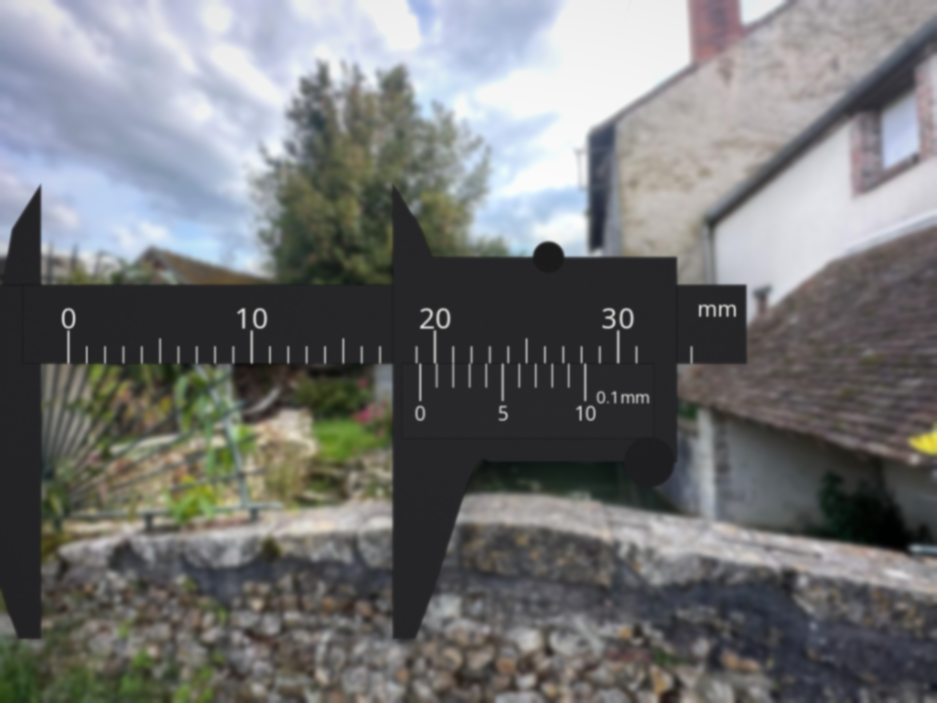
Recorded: 19.2; mm
